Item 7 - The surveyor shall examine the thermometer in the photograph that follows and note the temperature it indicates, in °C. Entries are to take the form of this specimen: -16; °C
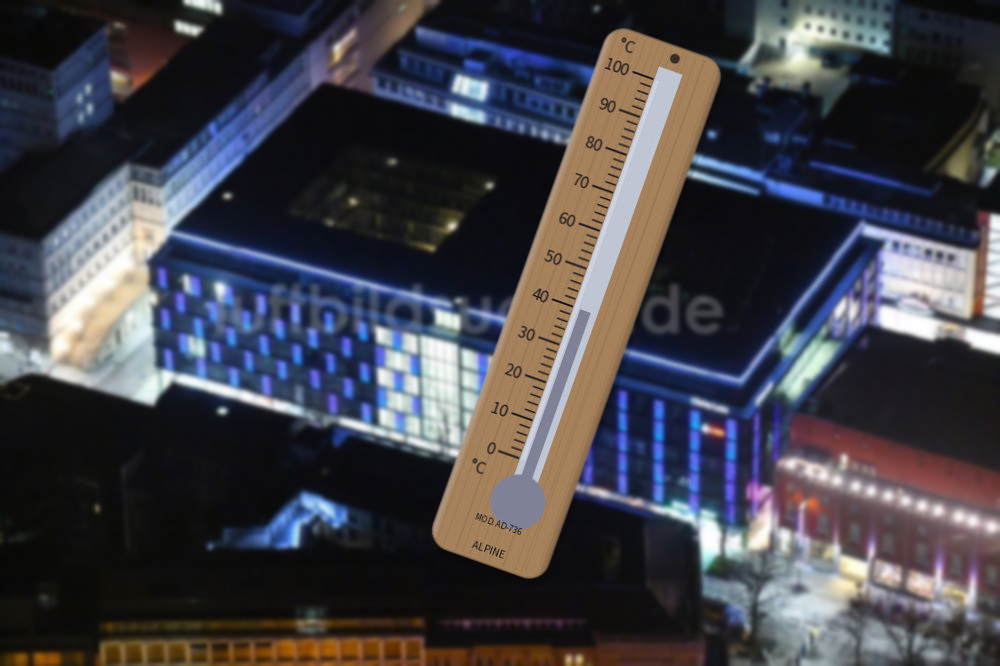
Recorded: 40; °C
